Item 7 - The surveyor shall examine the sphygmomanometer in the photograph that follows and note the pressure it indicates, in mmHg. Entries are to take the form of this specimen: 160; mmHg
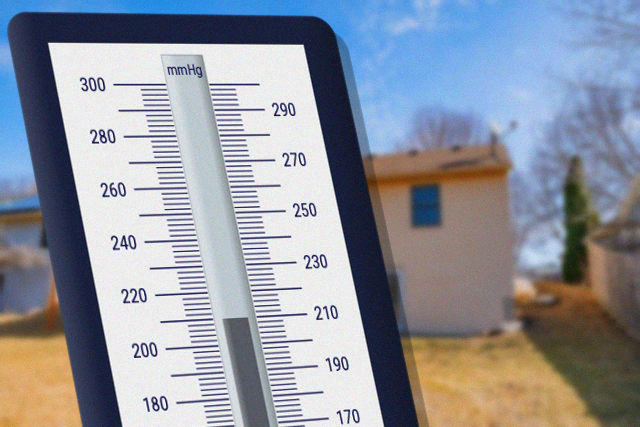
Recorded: 210; mmHg
